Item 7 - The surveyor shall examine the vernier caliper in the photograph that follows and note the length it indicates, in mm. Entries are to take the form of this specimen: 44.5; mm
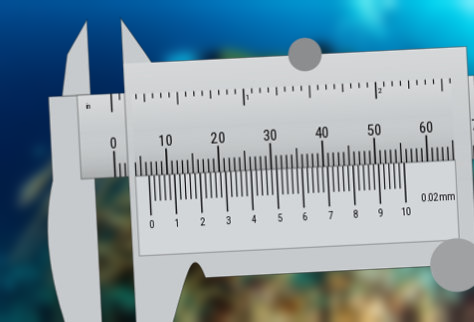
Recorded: 6.5; mm
